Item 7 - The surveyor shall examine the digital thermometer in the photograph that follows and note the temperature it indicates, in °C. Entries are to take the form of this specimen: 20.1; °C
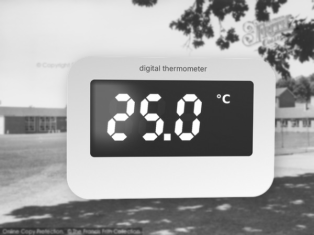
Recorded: 25.0; °C
